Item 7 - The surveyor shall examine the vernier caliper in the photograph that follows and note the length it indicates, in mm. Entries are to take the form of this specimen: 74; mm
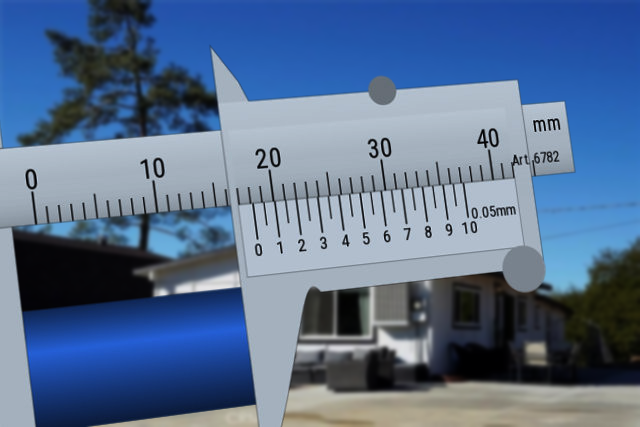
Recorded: 18.2; mm
